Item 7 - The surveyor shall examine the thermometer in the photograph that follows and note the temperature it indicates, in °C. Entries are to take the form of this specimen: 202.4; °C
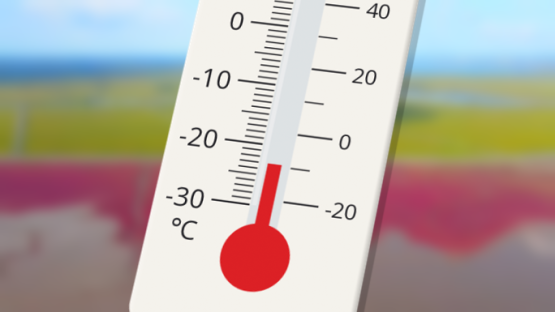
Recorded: -23; °C
